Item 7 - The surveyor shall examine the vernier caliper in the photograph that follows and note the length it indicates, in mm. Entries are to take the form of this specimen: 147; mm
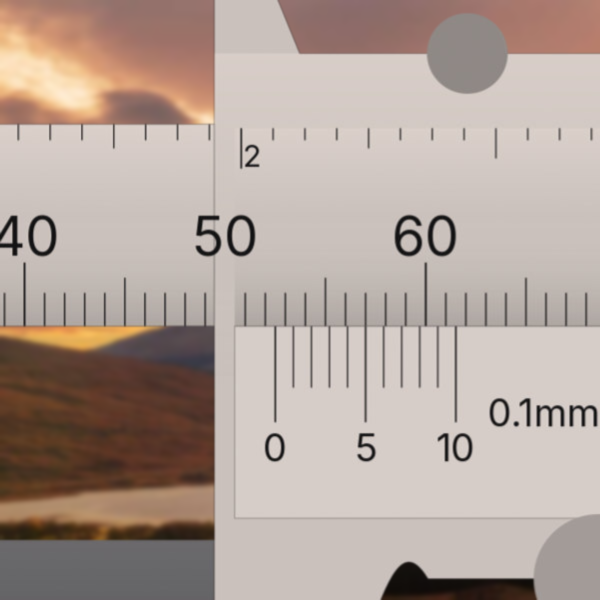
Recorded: 52.5; mm
